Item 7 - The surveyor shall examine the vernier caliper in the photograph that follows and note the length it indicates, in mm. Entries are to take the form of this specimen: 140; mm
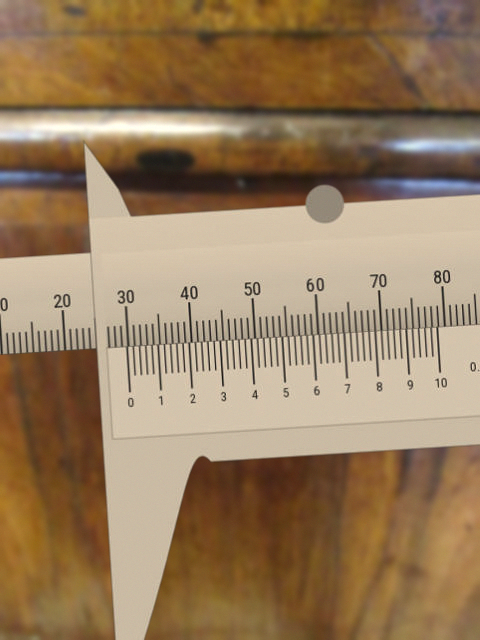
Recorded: 29.8; mm
